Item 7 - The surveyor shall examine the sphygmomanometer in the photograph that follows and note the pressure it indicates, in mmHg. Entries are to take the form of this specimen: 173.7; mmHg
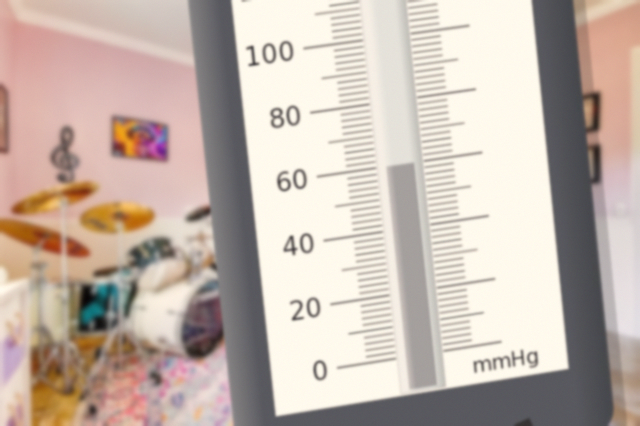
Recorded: 60; mmHg
